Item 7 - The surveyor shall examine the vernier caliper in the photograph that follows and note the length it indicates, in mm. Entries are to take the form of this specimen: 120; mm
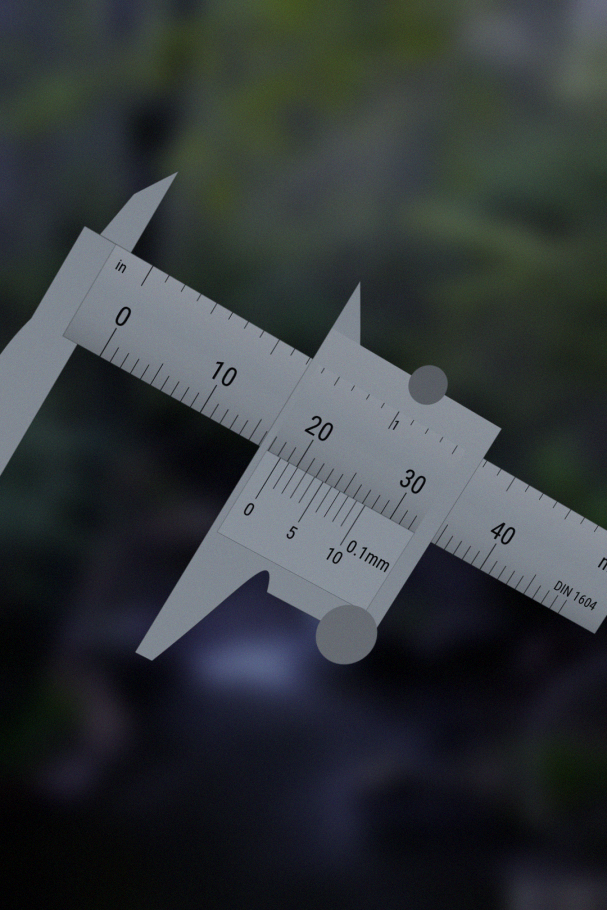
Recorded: 18.3; mm
